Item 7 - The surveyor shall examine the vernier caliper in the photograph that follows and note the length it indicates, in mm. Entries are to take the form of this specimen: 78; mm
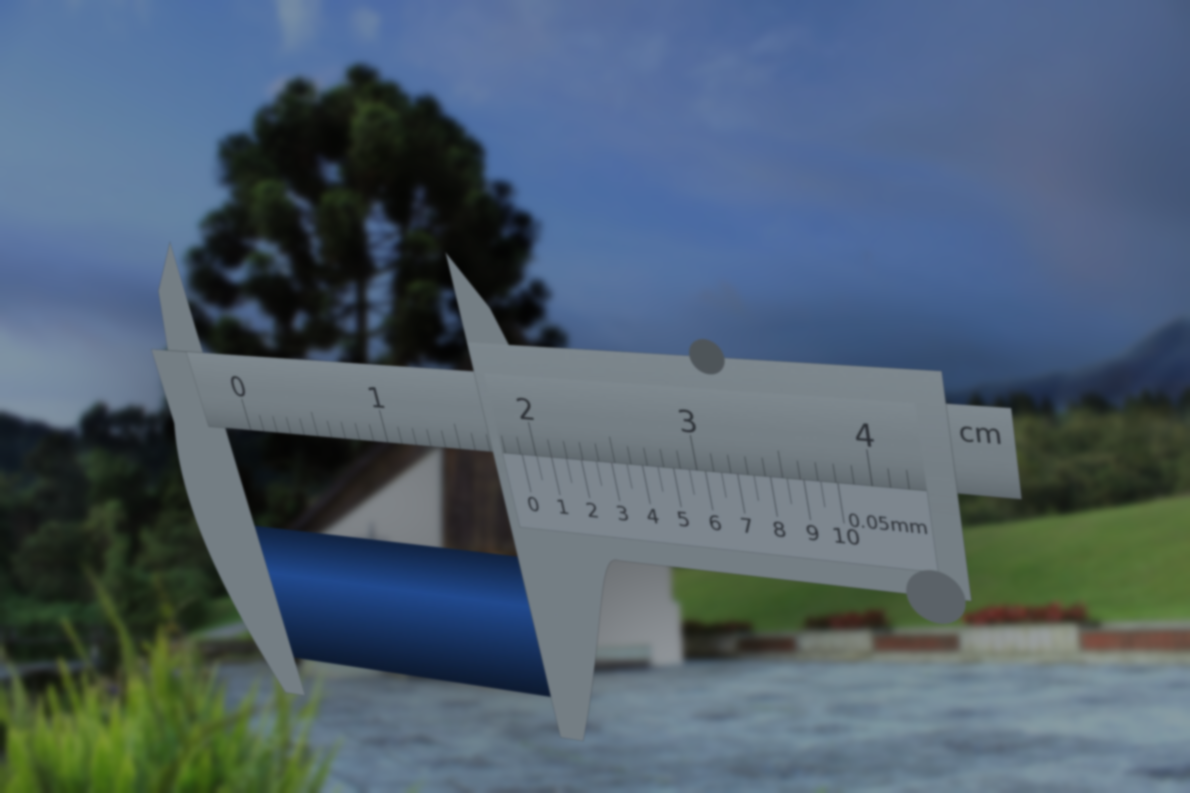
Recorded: 19.1; mm
